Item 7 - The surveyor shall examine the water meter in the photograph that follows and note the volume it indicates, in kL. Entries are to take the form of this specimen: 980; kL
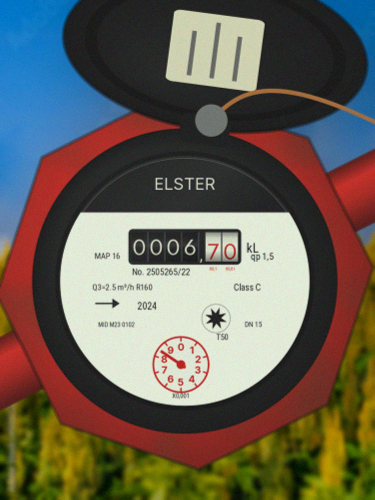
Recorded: 6.698; kL
